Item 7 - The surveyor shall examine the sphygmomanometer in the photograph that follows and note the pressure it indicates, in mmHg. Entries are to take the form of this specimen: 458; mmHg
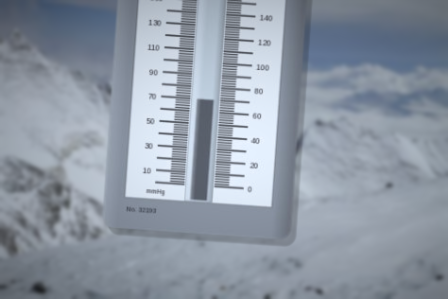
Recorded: 70; mmHg
